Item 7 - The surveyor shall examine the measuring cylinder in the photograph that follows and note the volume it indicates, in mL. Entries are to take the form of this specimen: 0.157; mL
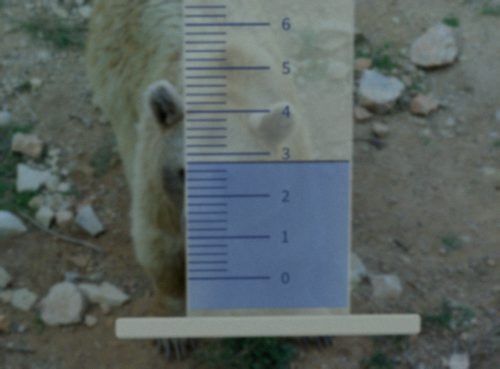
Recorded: 2.8; mL
